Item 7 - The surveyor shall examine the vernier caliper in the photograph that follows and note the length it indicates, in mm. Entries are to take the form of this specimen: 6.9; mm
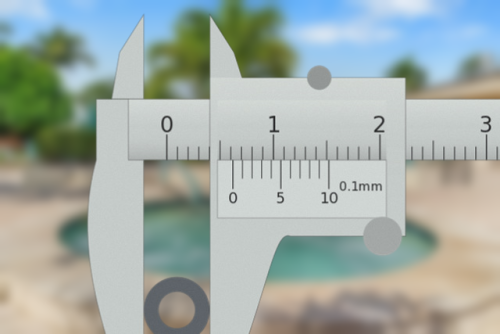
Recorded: 6.2; mm
